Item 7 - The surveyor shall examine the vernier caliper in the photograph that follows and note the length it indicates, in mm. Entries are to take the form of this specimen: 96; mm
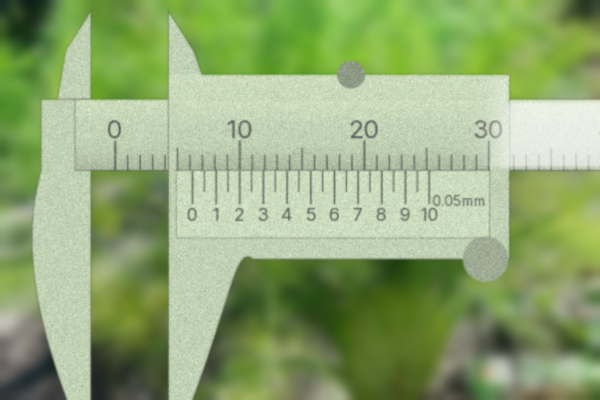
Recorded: 6.2; mm
